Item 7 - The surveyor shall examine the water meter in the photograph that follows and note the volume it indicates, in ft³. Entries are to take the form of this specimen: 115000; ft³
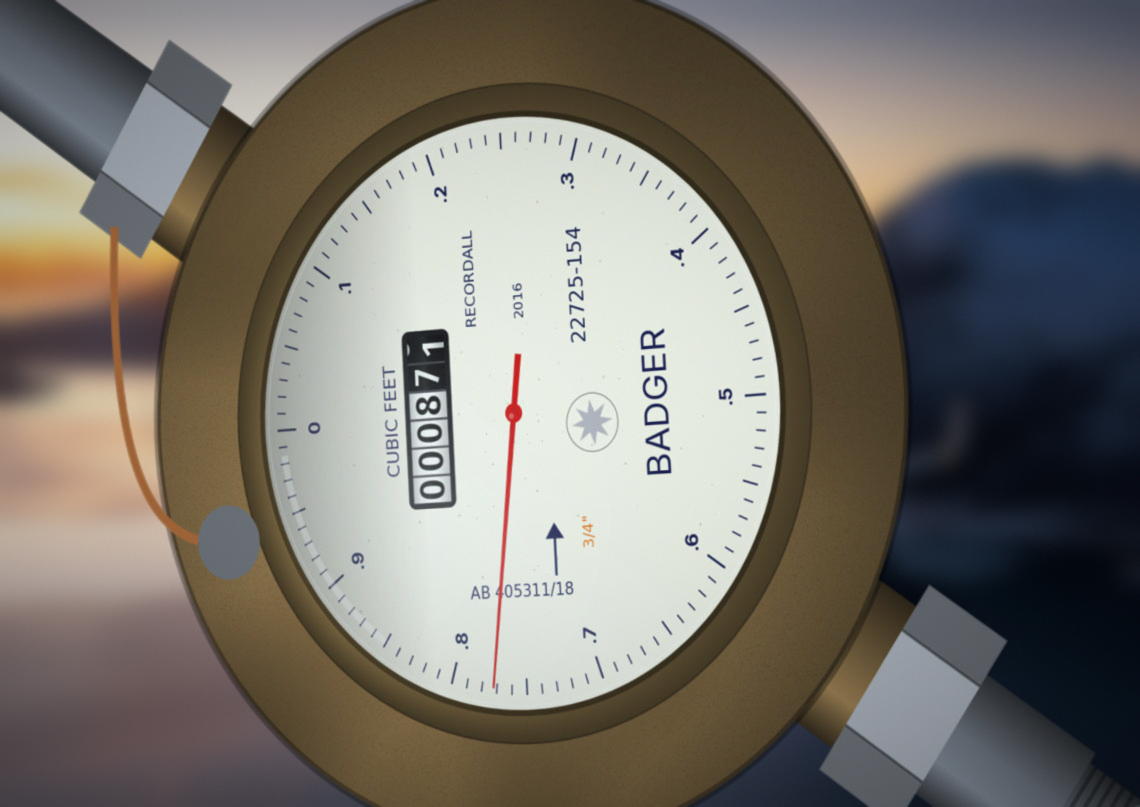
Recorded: 870.77; ft³
